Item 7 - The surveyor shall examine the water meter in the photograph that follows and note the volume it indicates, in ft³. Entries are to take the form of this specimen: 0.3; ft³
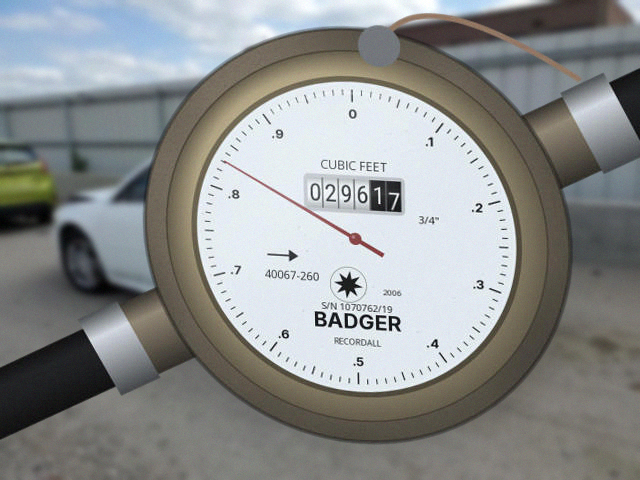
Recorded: 29616.83; ft³
